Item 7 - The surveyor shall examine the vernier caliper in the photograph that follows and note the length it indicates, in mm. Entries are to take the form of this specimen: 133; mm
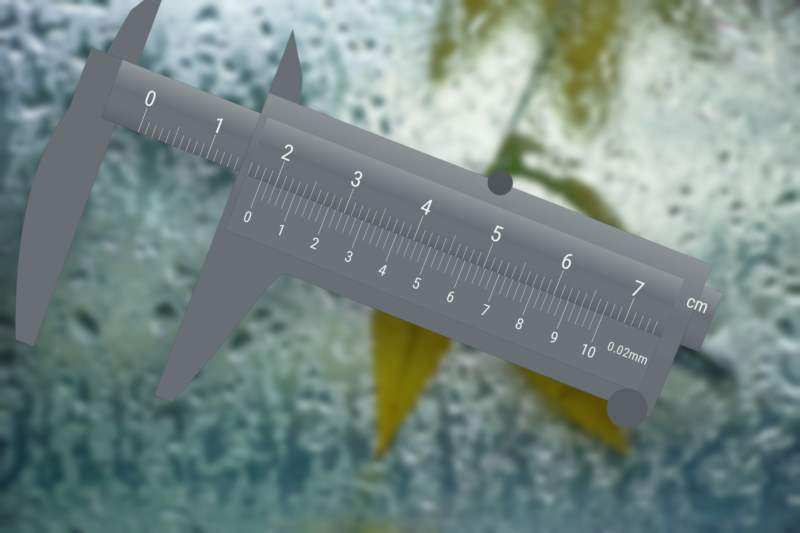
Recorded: 18.0; mm
